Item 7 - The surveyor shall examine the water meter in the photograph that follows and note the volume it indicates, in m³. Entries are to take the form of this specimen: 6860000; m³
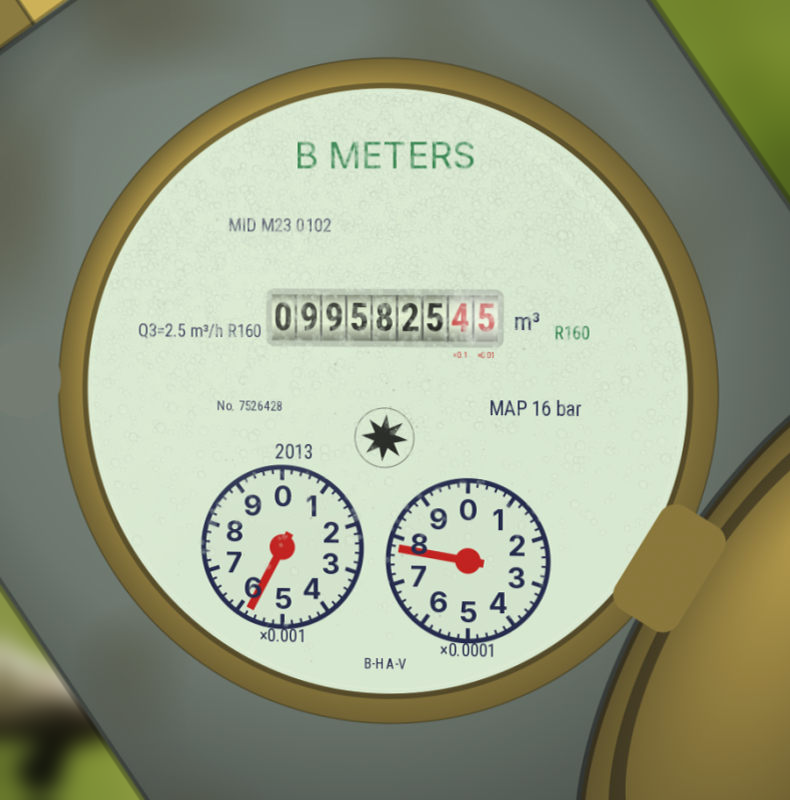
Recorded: 995825.4557; m³
